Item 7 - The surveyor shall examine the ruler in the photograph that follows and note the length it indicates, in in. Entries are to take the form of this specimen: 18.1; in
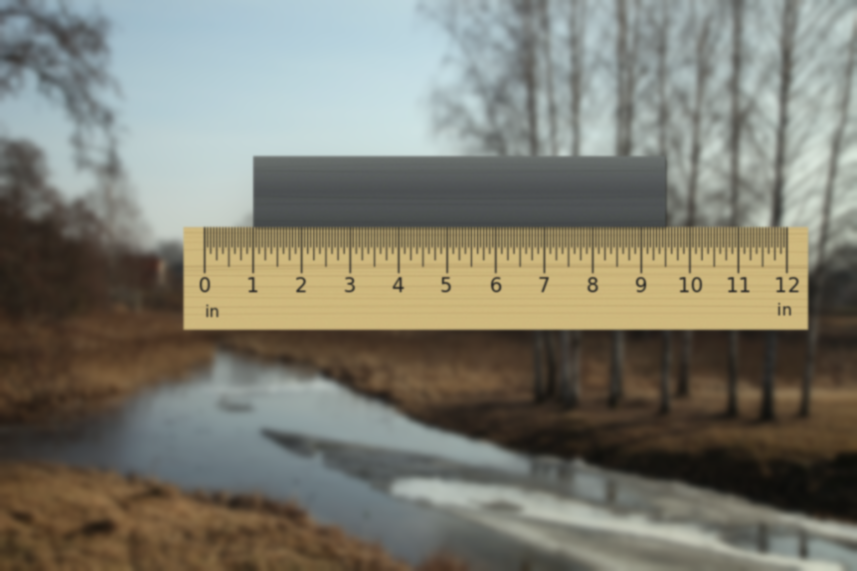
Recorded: 8.5; in
